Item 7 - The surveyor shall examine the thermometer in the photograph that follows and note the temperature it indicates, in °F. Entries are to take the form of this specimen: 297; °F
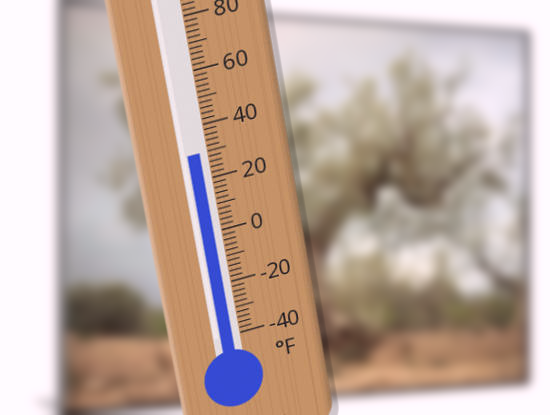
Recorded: 30; °F
